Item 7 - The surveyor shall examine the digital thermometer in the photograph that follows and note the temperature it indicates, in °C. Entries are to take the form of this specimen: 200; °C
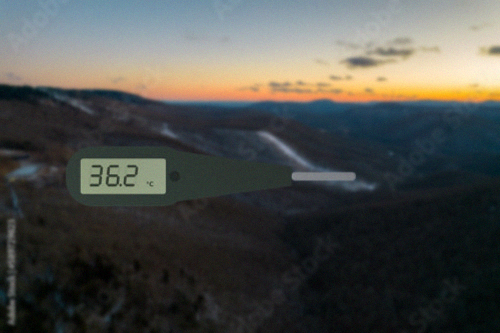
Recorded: 36.2; °C
